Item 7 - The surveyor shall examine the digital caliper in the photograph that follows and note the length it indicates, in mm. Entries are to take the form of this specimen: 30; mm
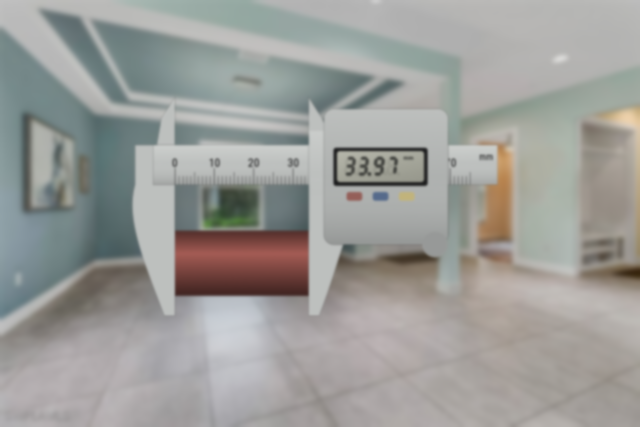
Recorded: 33.97; mm
